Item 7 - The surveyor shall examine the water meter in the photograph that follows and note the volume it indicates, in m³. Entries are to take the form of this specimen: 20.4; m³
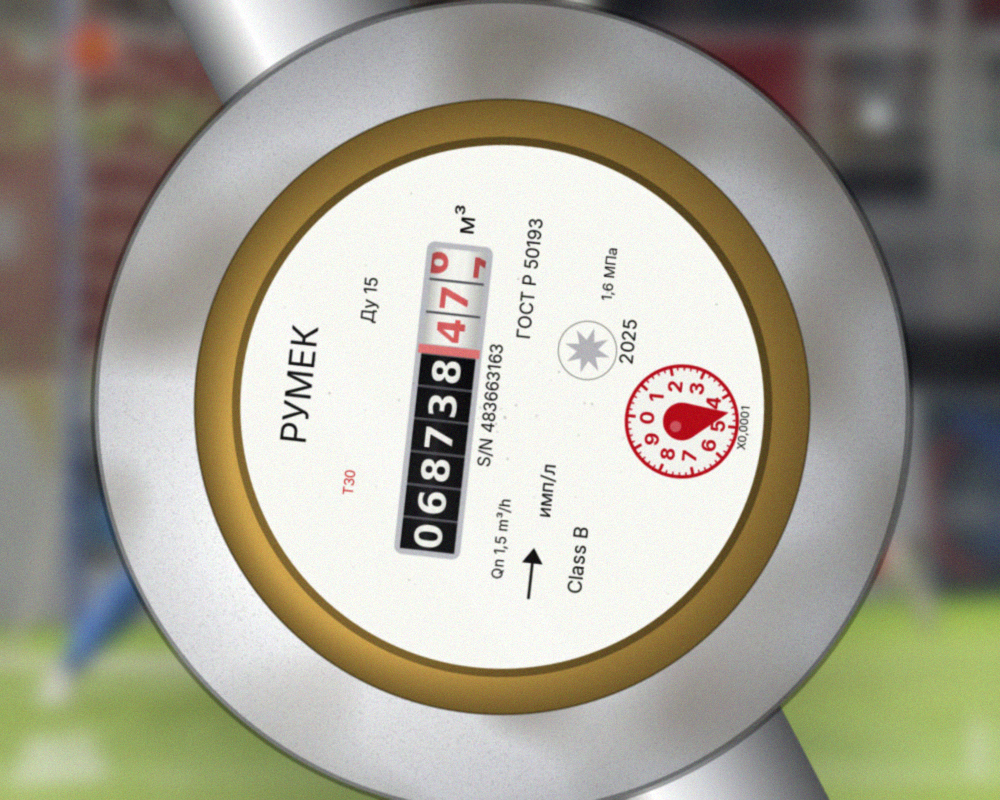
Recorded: 68738.4764; m³
